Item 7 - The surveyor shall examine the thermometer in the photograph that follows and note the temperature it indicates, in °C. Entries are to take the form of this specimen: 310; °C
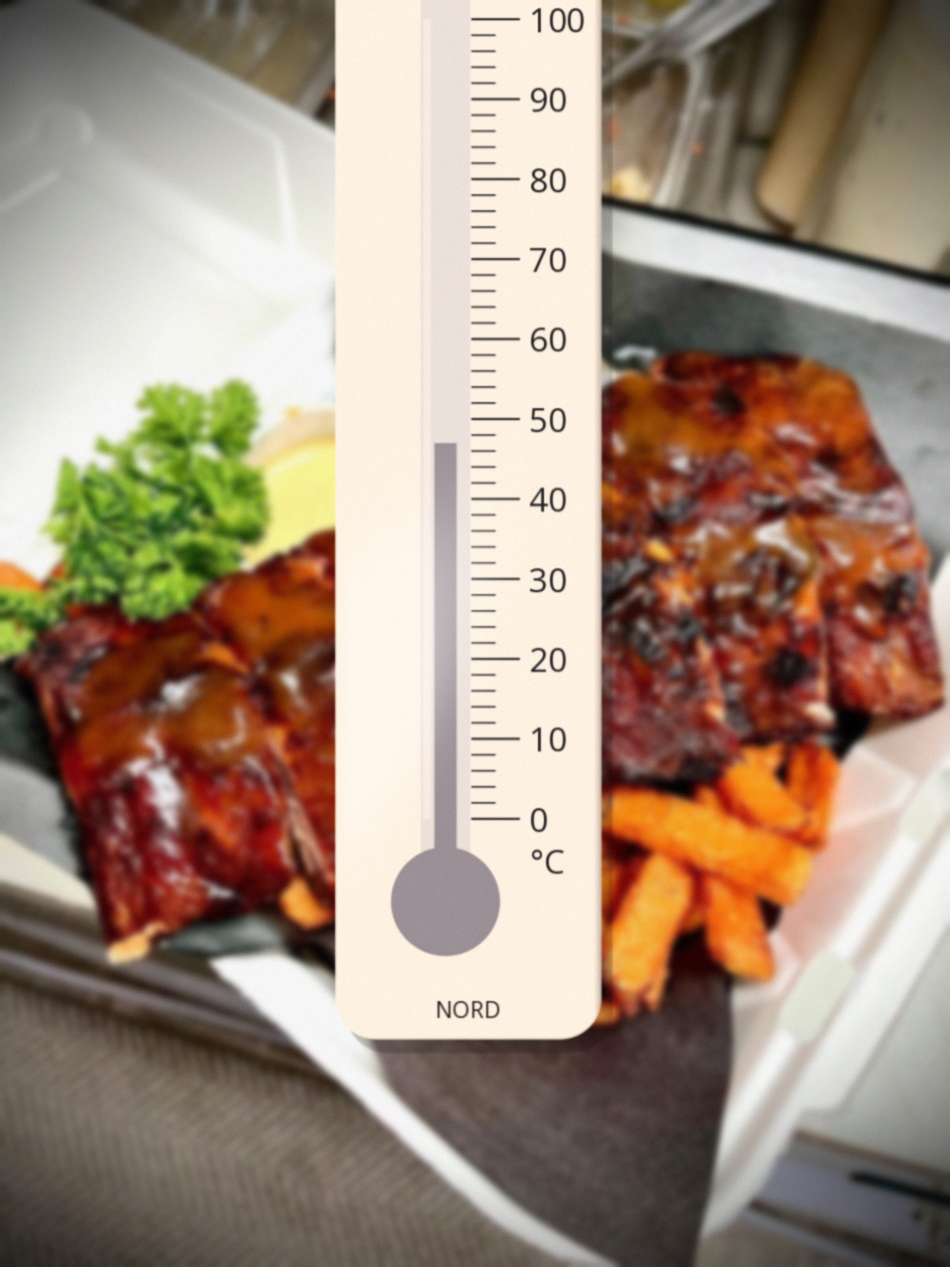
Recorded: 47; °C
